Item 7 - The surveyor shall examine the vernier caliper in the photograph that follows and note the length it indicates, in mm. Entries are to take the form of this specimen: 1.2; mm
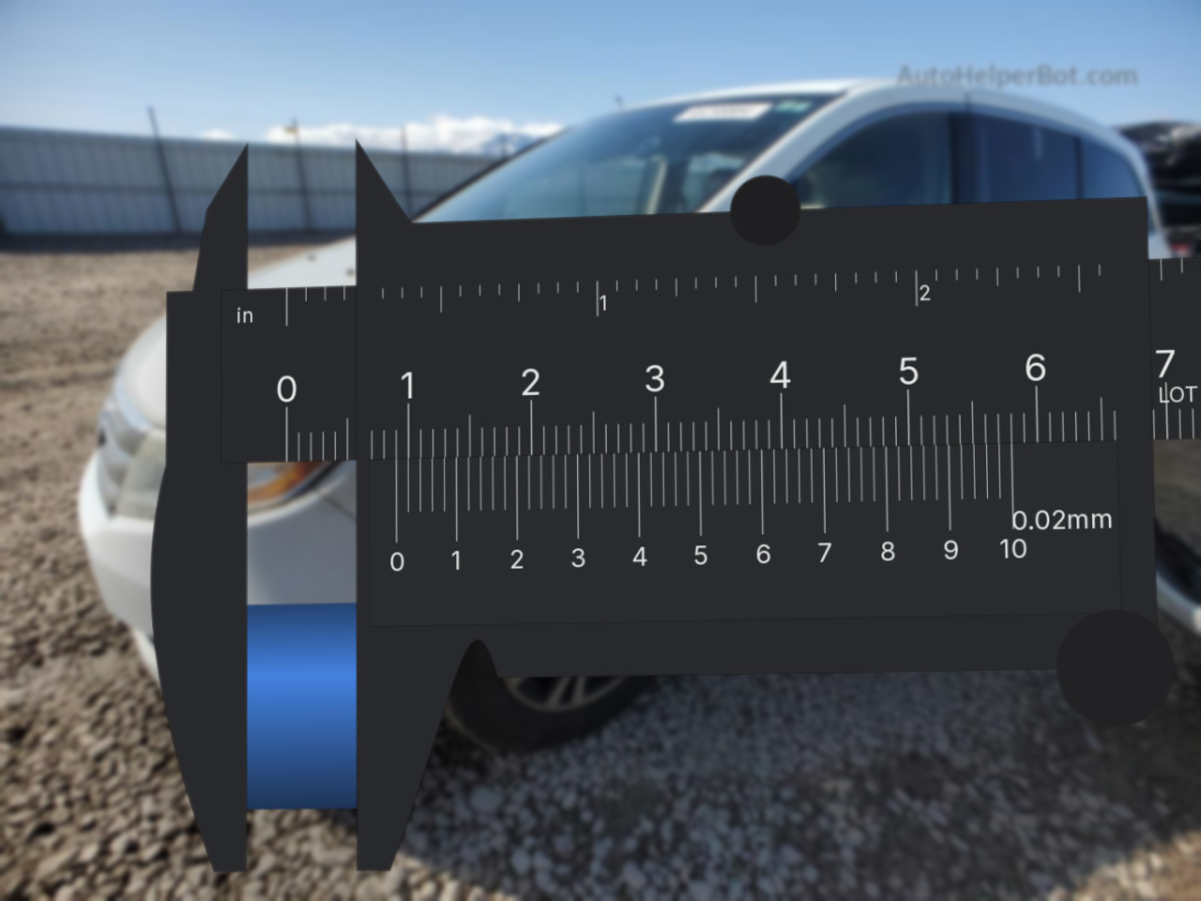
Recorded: 9.0; mm
